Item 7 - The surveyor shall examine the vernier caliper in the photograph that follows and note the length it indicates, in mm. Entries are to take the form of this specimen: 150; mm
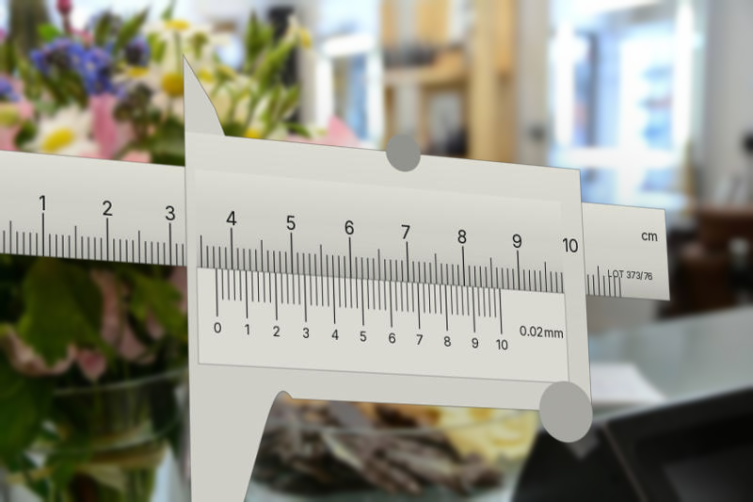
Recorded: 37.4; mm
